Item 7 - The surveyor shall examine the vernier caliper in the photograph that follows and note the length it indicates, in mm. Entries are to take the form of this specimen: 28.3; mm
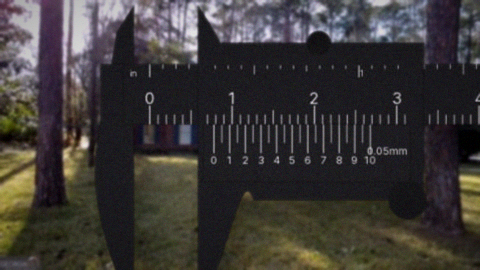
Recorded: 7.8; mm
